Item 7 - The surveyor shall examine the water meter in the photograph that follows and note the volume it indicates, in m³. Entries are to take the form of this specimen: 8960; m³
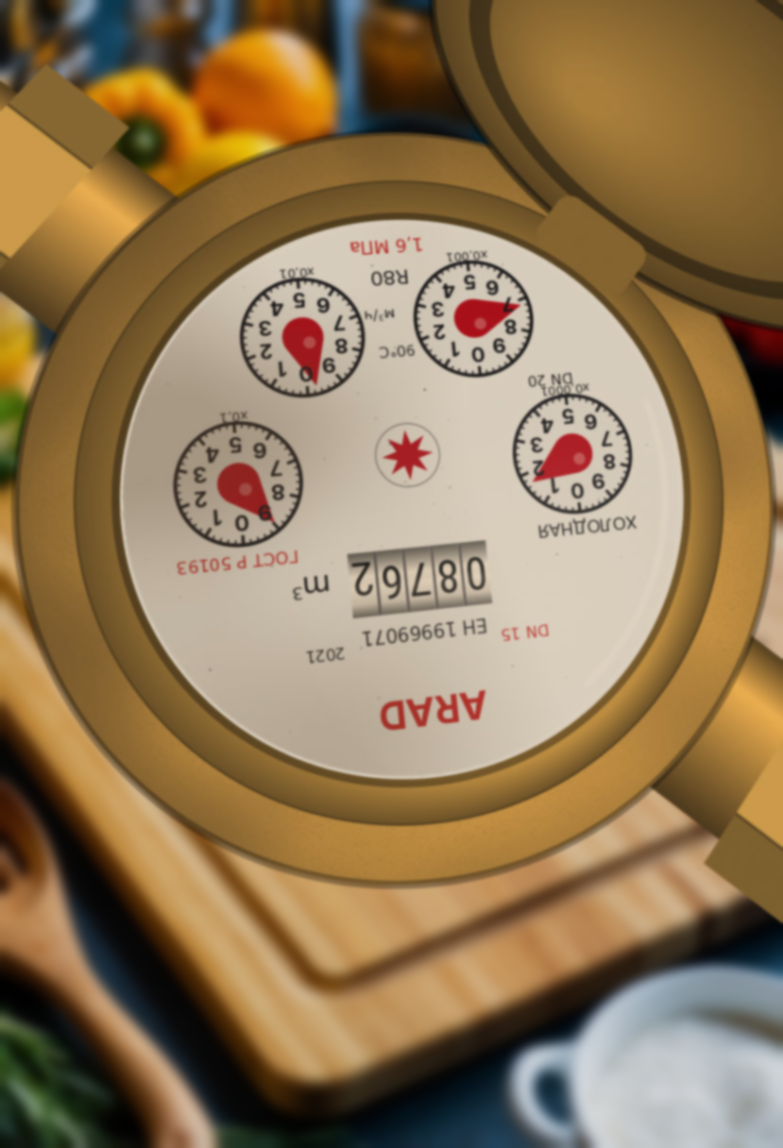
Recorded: 8761.8971; m³
